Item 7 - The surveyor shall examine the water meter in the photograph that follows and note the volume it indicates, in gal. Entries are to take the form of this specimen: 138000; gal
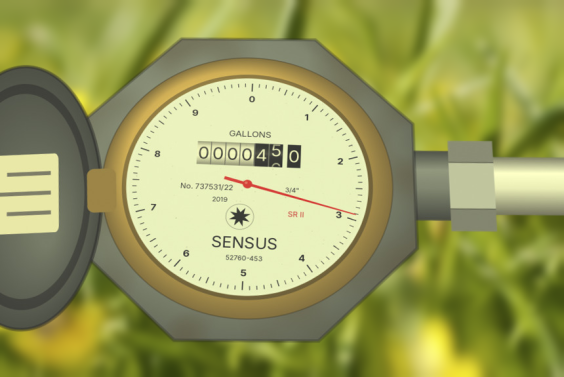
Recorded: 452.9; gal
